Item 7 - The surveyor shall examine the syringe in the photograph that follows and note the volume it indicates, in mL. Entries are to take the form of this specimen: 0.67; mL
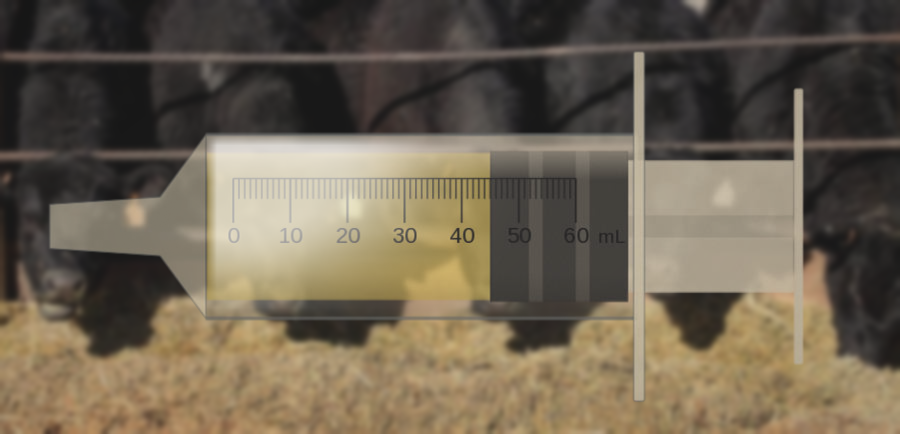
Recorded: 45; mL
